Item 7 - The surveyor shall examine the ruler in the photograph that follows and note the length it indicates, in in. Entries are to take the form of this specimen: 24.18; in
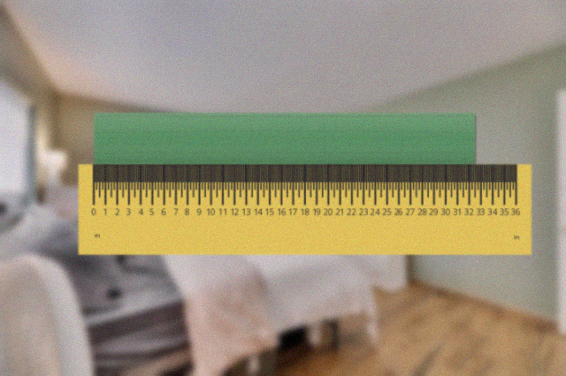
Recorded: 32.5; in
